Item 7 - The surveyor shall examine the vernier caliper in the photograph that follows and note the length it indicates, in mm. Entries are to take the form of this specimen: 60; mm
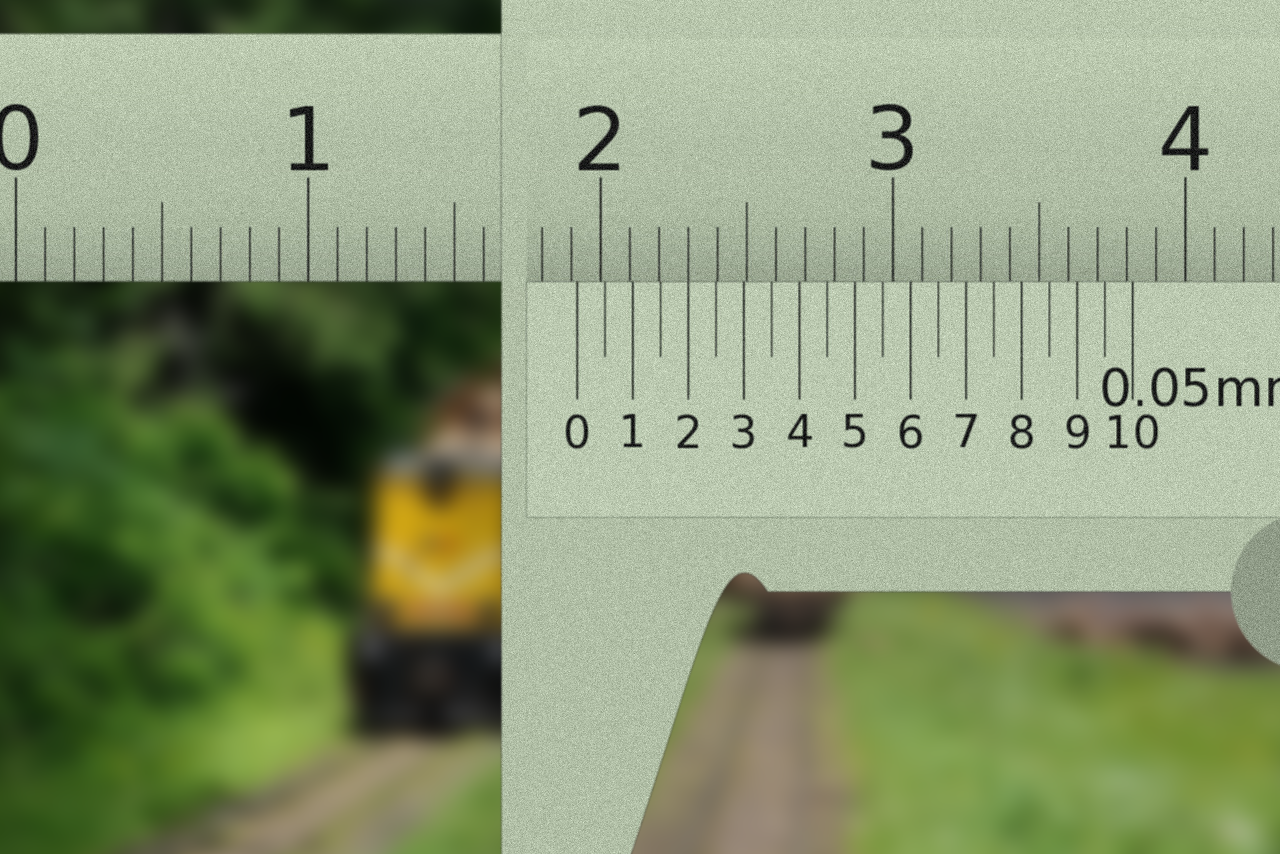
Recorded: 19.20; mm
